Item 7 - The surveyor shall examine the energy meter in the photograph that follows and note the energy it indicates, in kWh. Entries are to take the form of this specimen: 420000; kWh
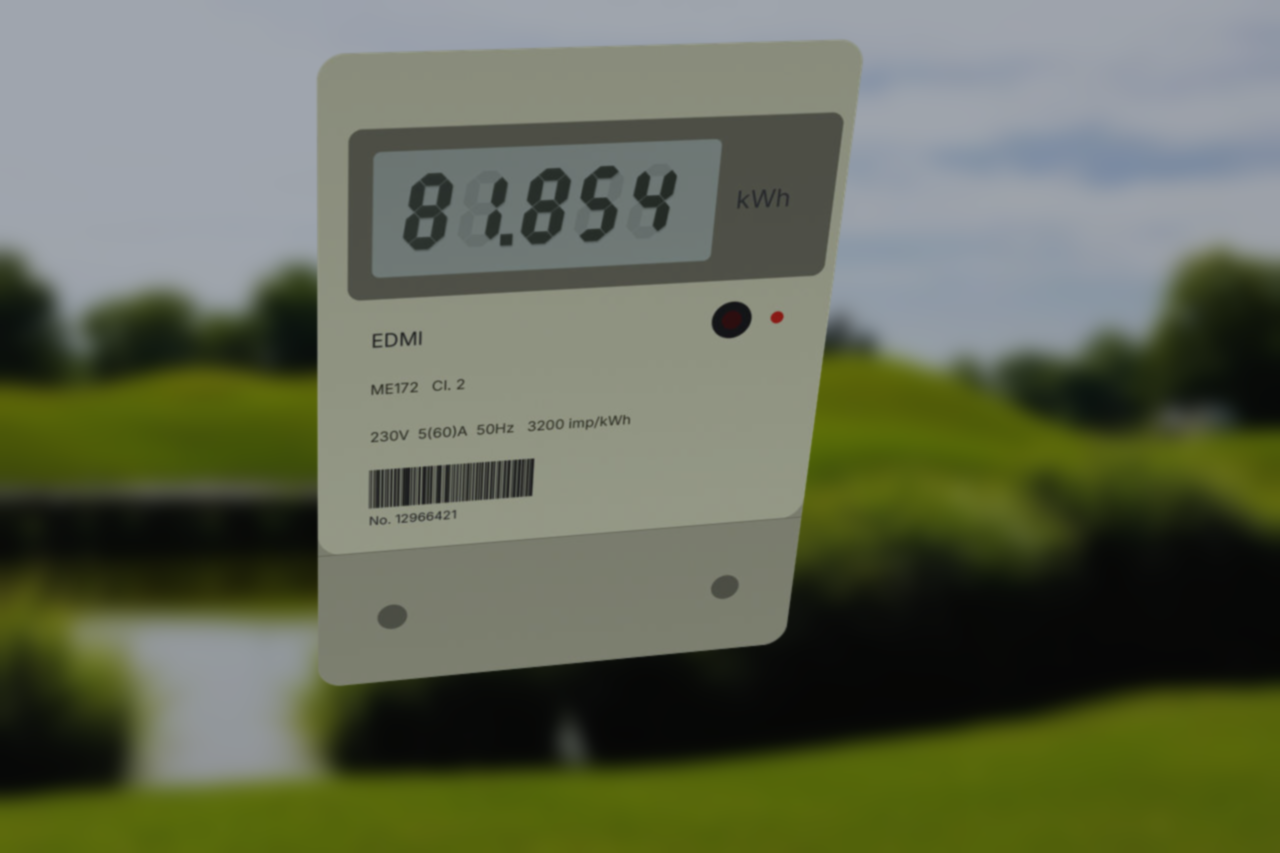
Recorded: 81.854; kWh
